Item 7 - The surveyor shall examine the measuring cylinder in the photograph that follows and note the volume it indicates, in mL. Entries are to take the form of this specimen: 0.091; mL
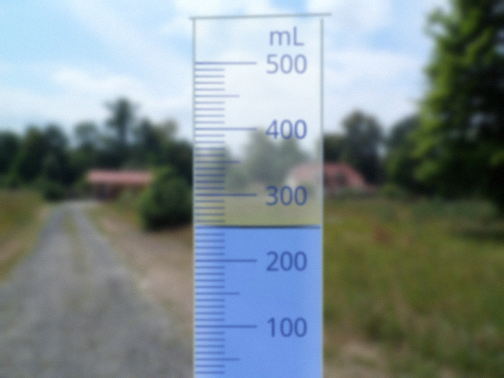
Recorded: 250; mL
